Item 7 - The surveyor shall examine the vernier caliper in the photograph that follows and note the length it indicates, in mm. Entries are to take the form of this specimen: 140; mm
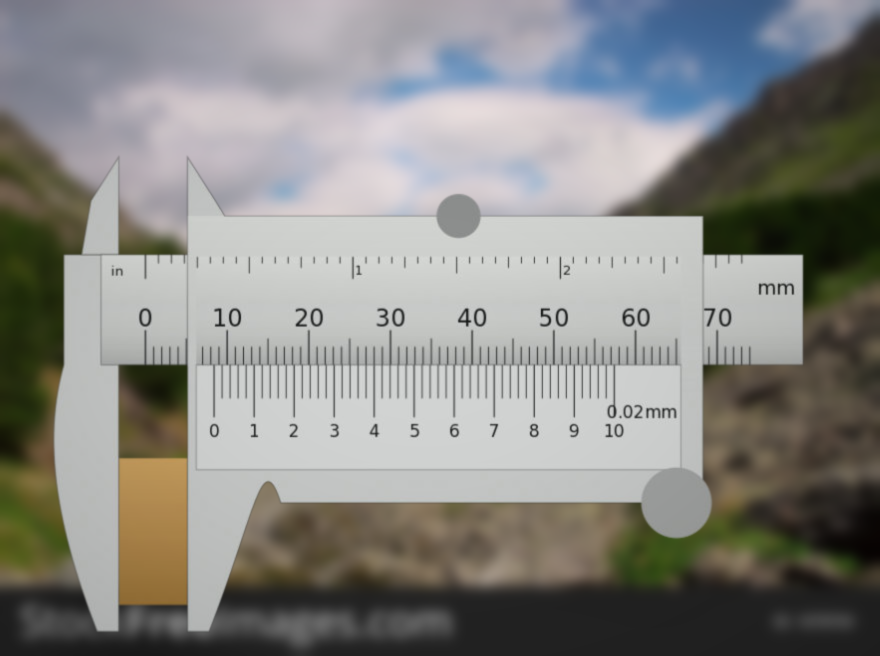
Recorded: 8.4; mm
